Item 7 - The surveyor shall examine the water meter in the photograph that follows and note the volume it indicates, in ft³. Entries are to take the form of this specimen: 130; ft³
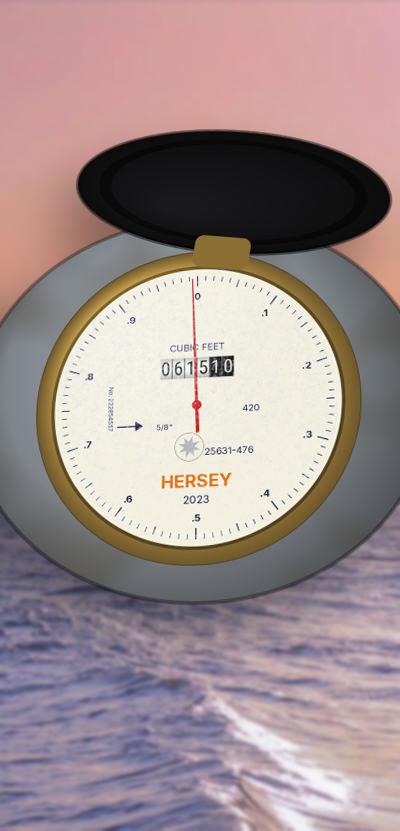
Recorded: 61509.99; ft³
